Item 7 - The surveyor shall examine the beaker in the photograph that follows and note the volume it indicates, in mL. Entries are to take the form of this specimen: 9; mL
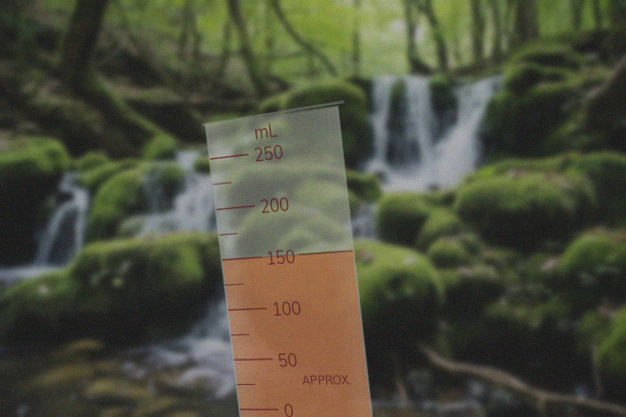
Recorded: 150; mL
